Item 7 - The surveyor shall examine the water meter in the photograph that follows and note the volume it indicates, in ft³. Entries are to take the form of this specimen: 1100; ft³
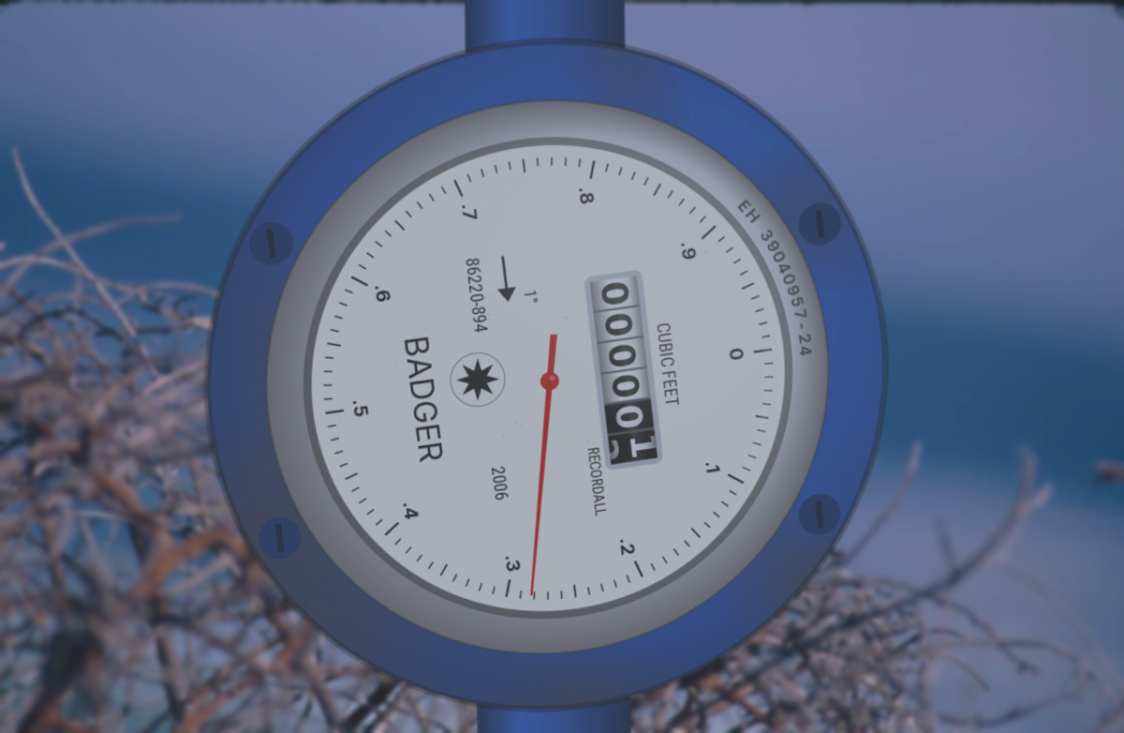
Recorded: 1.28; ft³
